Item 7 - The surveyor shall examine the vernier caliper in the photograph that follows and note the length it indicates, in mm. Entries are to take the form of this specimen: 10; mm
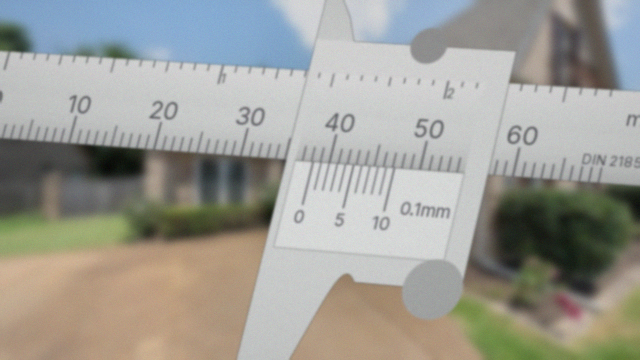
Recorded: 38.2; mm
